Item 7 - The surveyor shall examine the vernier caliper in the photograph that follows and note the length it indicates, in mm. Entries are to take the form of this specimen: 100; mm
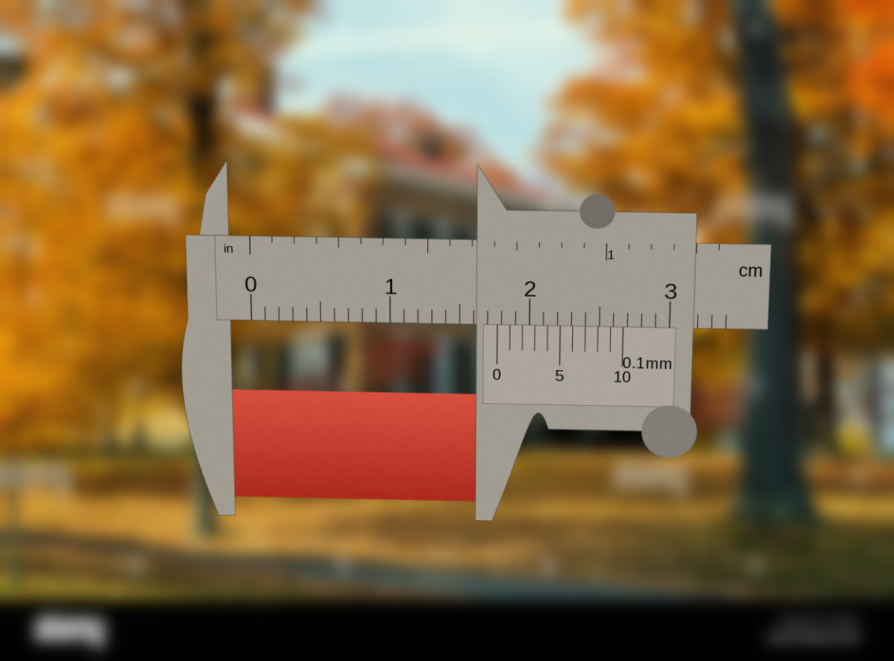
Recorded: 17.7; mm
